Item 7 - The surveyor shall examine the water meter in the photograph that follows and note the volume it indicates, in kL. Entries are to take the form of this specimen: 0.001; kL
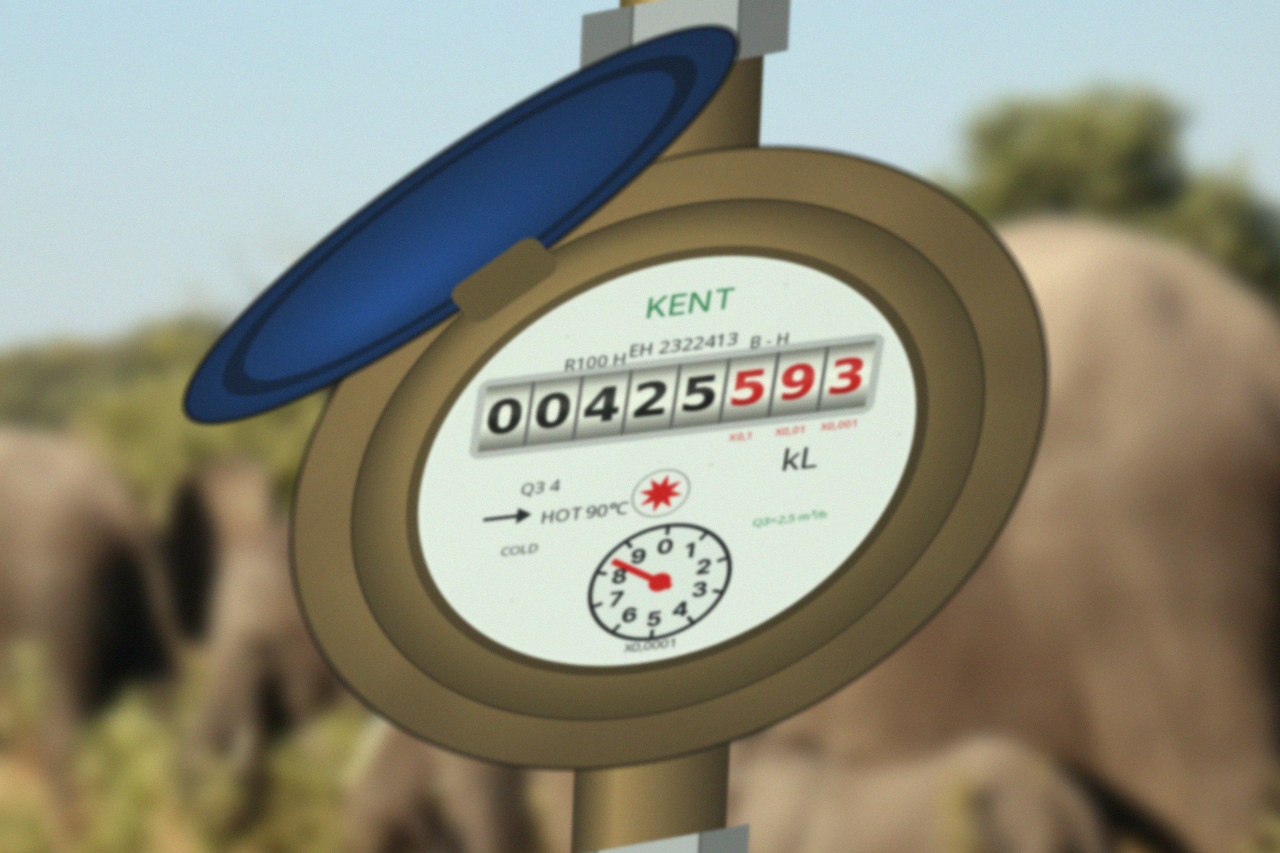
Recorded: 425.5938; kL
